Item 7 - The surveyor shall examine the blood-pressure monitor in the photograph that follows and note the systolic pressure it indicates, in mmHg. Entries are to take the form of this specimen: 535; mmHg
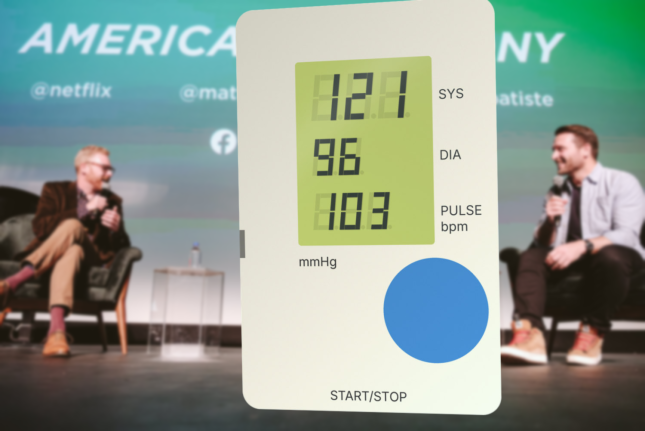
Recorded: 121; mmHg
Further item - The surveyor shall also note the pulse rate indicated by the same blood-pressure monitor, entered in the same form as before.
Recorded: 103; bpm
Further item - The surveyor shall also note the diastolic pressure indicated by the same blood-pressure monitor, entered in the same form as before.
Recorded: 96; mmHg
